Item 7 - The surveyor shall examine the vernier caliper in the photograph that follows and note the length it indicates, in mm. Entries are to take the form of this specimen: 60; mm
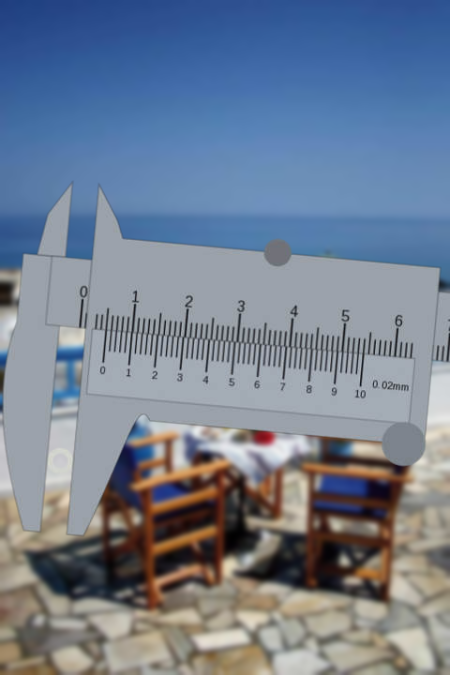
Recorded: 5.0; mm
